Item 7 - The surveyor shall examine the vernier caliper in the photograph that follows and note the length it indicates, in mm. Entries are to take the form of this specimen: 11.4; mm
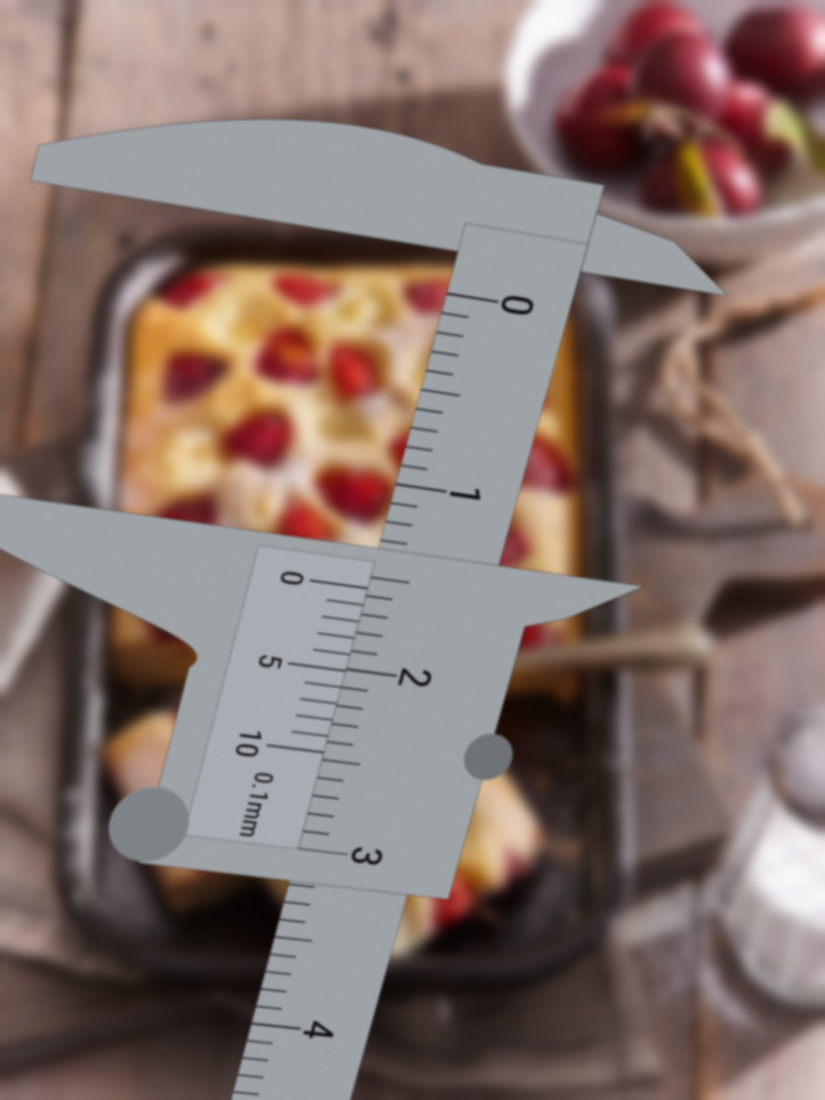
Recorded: 15.6; mm
